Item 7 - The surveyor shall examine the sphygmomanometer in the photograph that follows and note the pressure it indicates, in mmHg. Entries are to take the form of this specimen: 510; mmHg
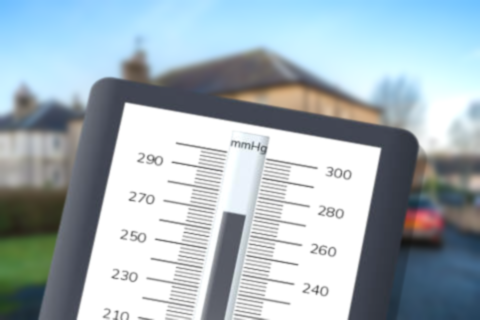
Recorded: 270; mmHg
